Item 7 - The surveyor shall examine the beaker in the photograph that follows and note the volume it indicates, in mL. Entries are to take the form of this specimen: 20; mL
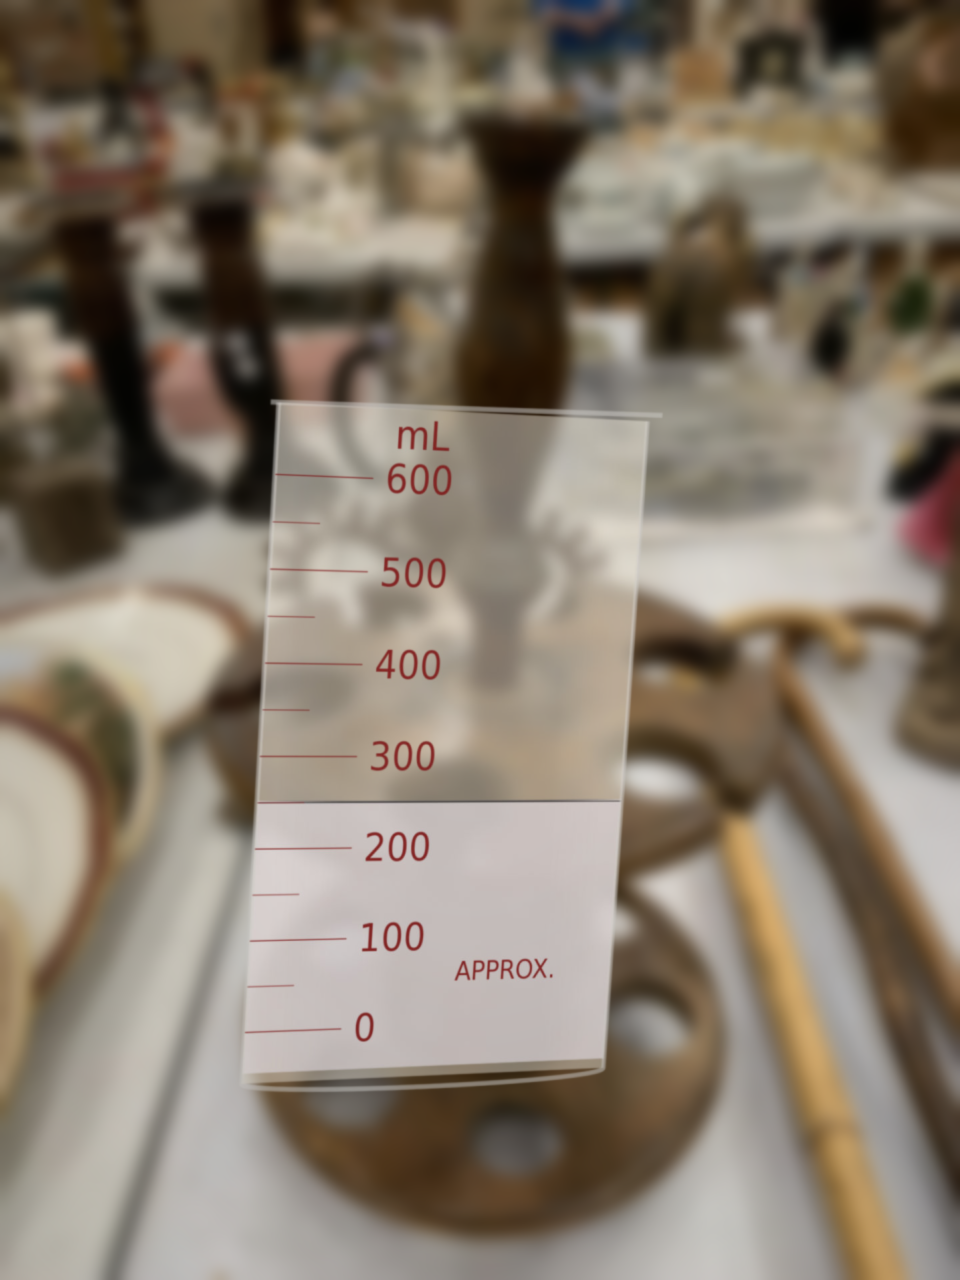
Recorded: 250; mL
